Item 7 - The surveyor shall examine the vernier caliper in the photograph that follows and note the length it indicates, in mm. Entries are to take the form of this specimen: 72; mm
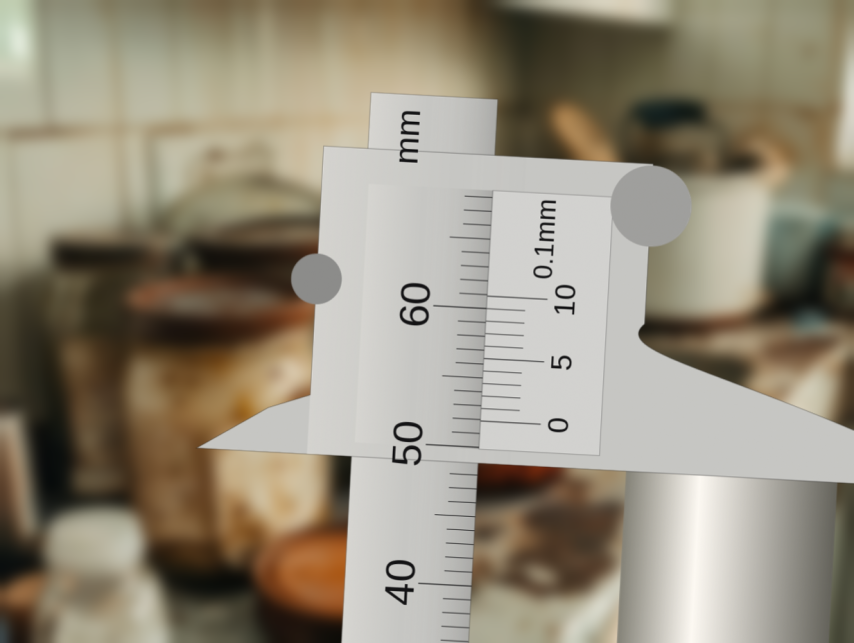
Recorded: 51.9; mm
